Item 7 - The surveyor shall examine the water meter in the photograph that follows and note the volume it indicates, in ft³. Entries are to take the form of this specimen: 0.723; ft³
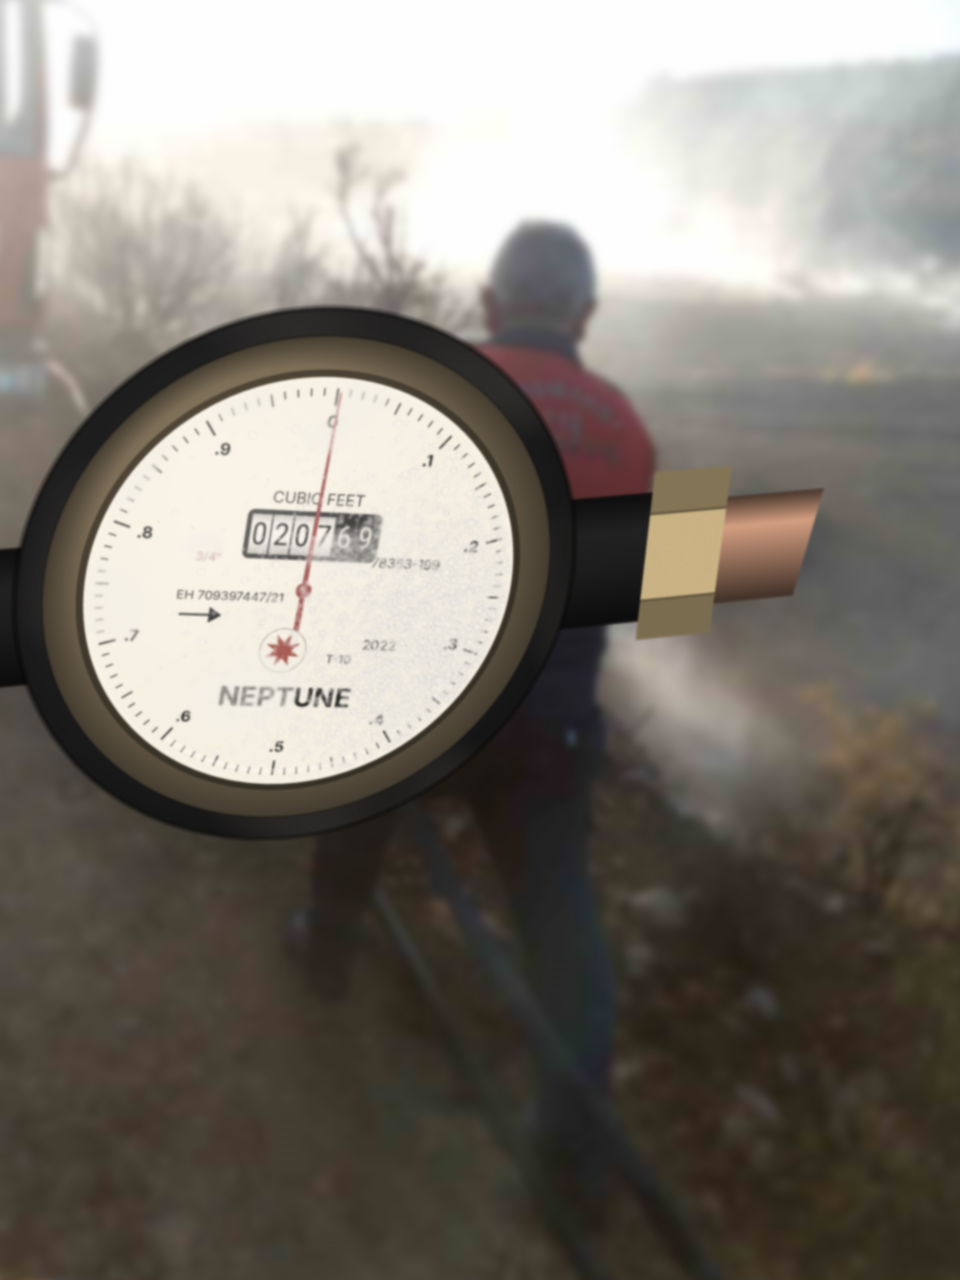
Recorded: 20769.00; ft³
